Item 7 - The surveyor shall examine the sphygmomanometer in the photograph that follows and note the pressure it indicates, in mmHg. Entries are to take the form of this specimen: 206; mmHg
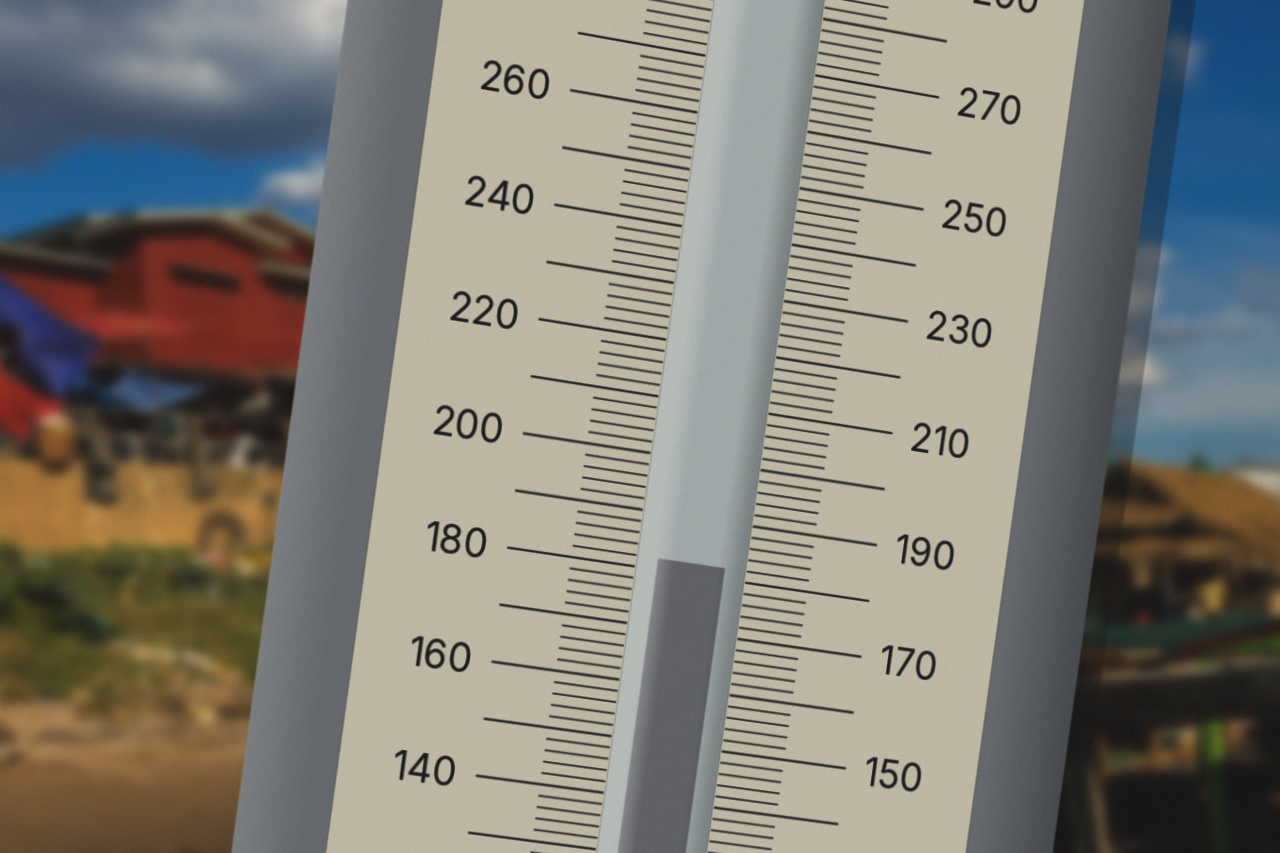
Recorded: 182; mmHg
